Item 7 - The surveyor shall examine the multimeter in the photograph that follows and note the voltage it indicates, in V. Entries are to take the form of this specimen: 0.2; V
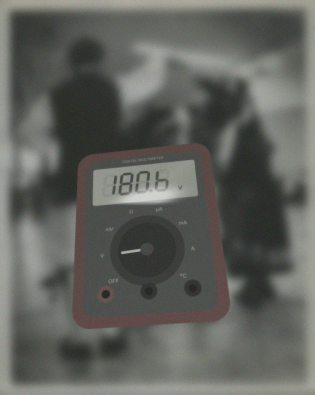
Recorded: 180.6; V
